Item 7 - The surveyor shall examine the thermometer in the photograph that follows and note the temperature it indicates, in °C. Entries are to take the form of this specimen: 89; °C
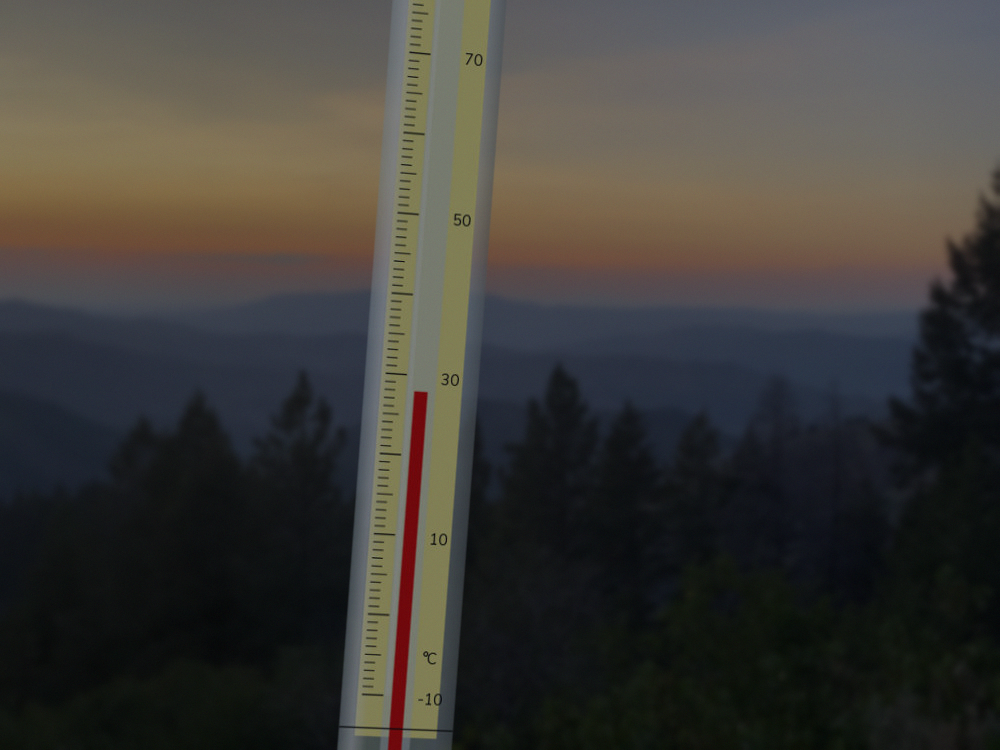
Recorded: 28; °C
